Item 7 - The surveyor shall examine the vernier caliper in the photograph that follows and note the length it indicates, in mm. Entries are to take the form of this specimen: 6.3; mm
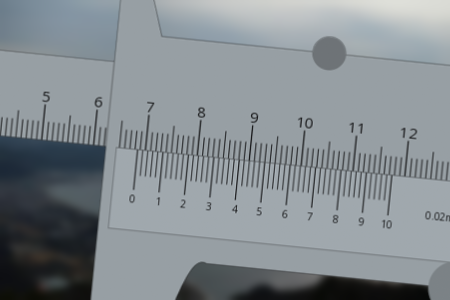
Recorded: 68.5; mm
